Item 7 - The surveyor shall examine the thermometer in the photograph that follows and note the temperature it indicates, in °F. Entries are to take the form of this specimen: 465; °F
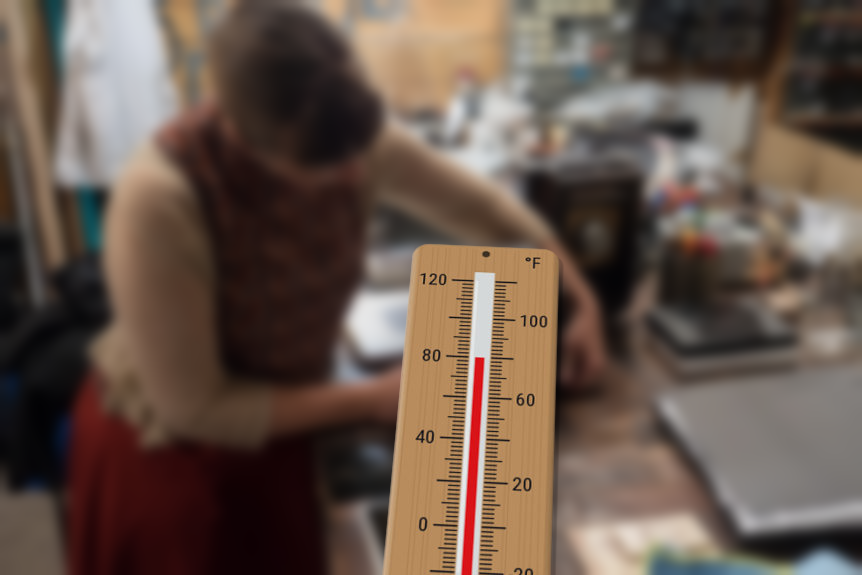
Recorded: 80; °F
